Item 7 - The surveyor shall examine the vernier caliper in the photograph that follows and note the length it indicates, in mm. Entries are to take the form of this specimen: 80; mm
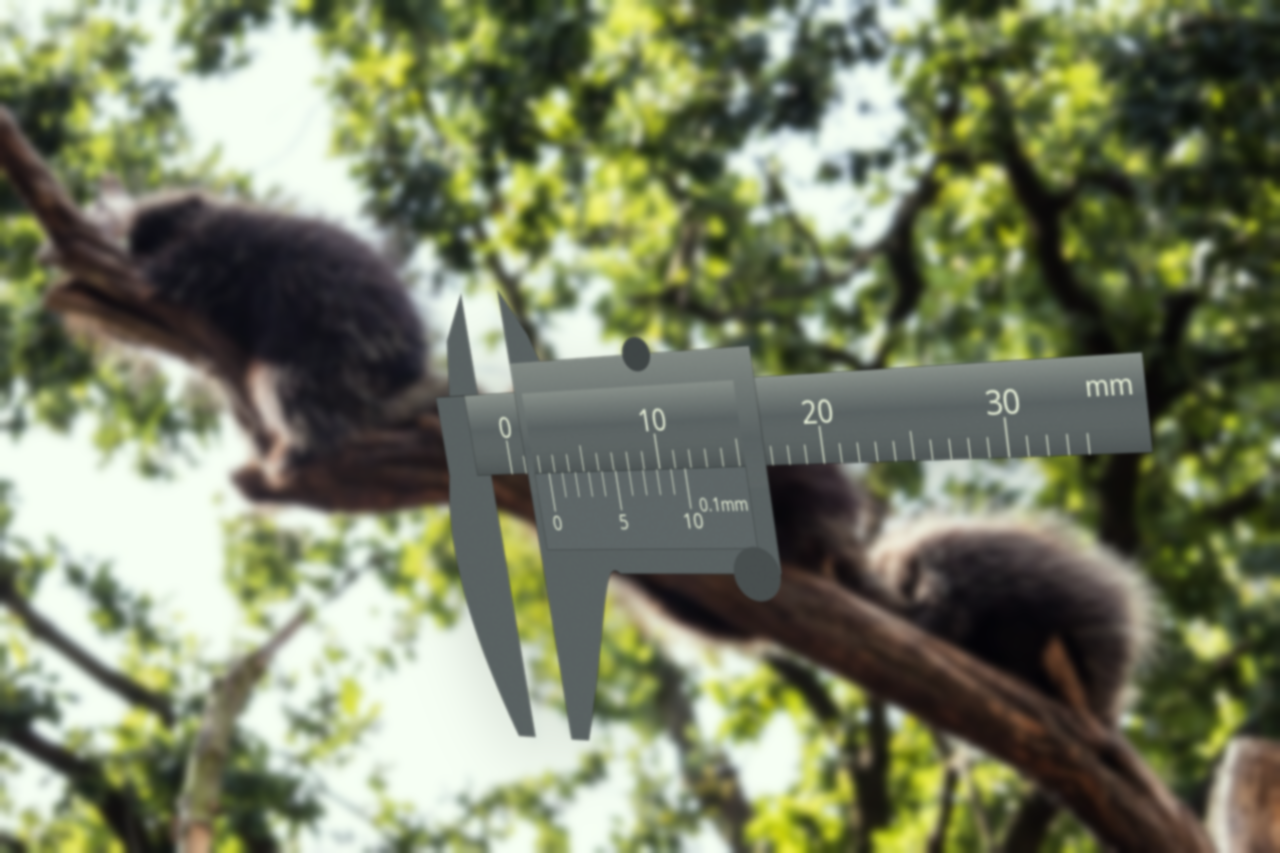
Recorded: 2.6; mm
